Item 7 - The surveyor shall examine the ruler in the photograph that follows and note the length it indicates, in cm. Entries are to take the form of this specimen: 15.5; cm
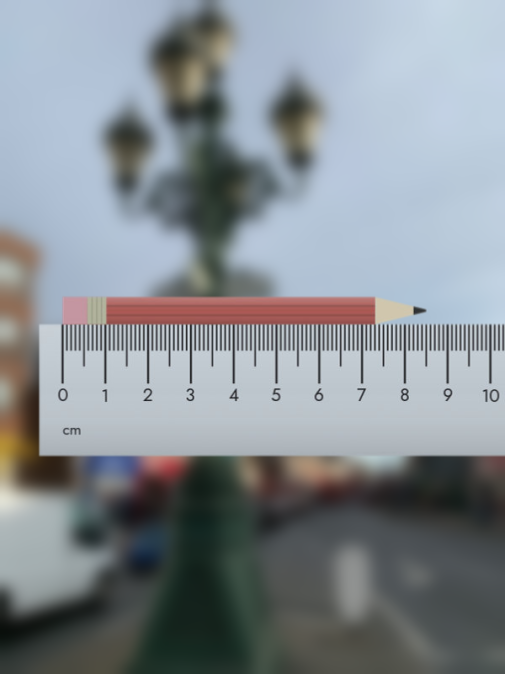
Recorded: 8.5; cm
